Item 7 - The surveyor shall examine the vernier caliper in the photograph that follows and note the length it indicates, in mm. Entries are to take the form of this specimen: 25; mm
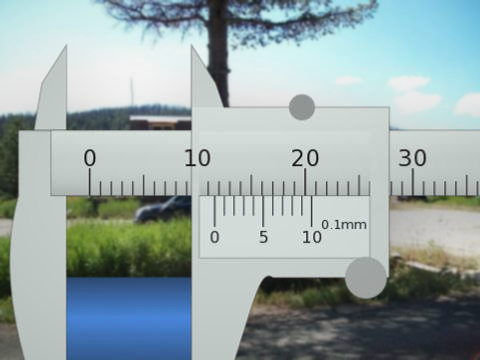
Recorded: 11.6; mm
